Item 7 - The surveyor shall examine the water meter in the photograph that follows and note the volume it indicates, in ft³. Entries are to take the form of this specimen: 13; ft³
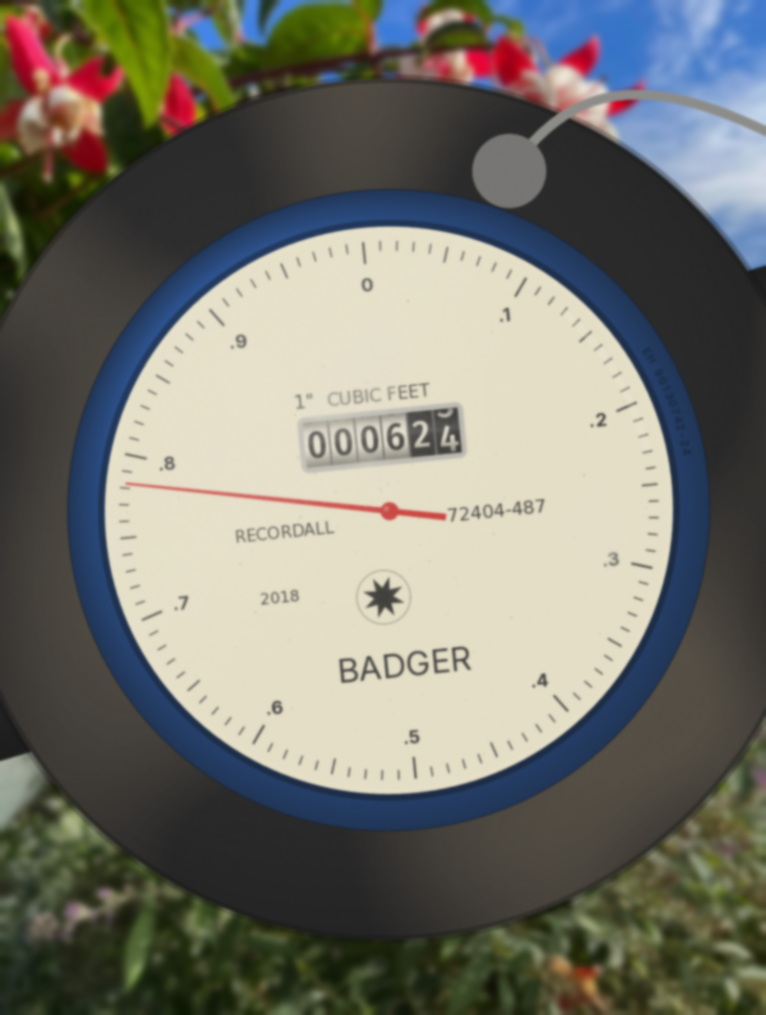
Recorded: 623.78; ft³
